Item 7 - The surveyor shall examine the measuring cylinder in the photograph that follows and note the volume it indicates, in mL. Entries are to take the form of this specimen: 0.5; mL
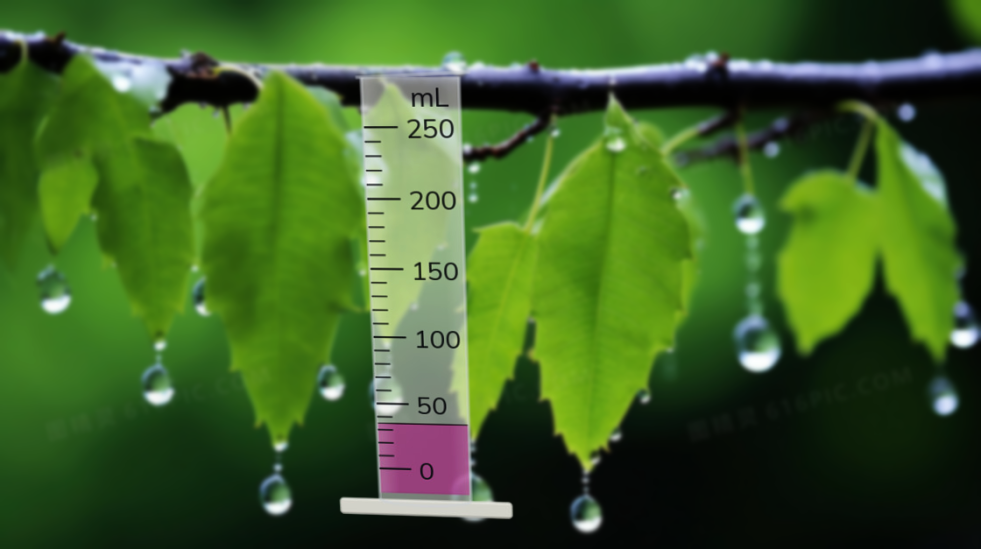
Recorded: 35; mL
